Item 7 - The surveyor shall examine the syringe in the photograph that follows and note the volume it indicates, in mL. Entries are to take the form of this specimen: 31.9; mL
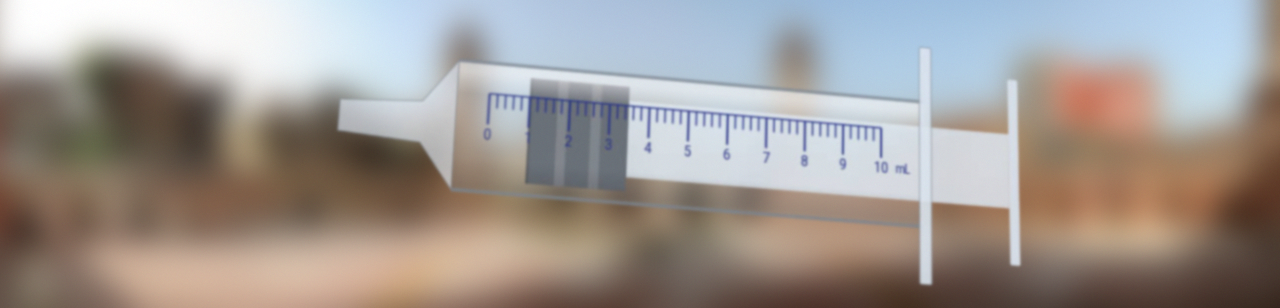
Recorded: 1; mL
